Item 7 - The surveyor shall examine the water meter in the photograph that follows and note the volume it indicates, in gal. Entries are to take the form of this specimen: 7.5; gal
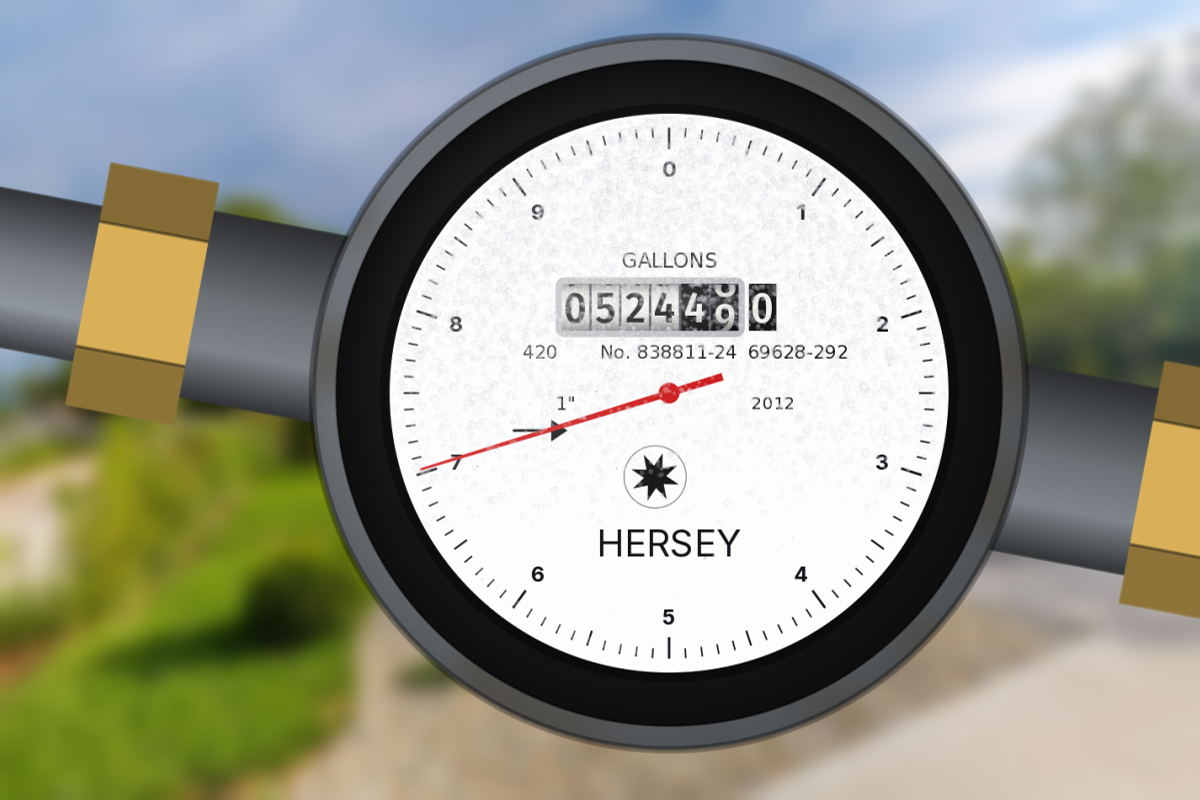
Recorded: 524487.0; gal
